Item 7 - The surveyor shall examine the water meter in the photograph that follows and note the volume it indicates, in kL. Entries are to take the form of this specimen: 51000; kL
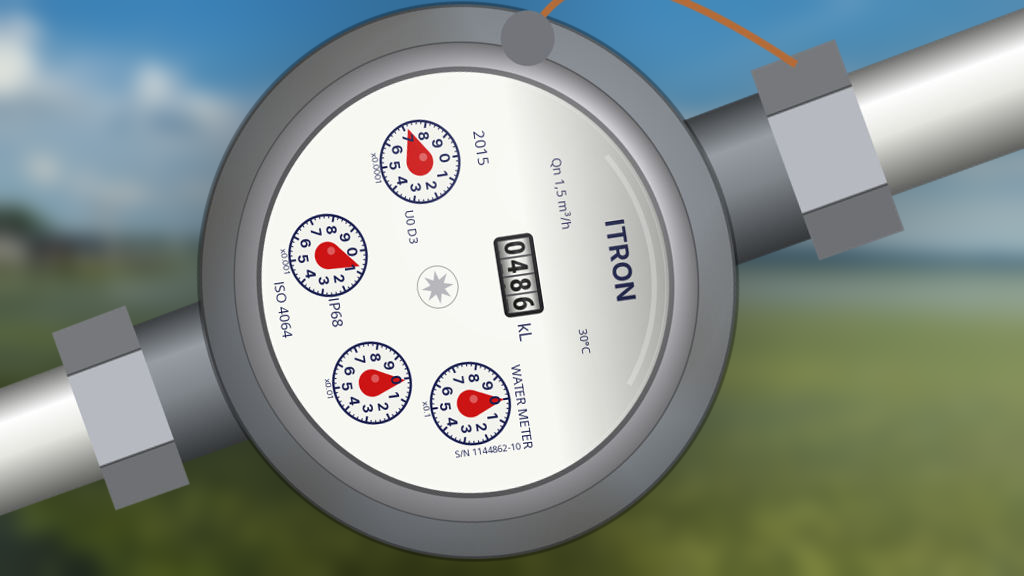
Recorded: 486.0007; kL
